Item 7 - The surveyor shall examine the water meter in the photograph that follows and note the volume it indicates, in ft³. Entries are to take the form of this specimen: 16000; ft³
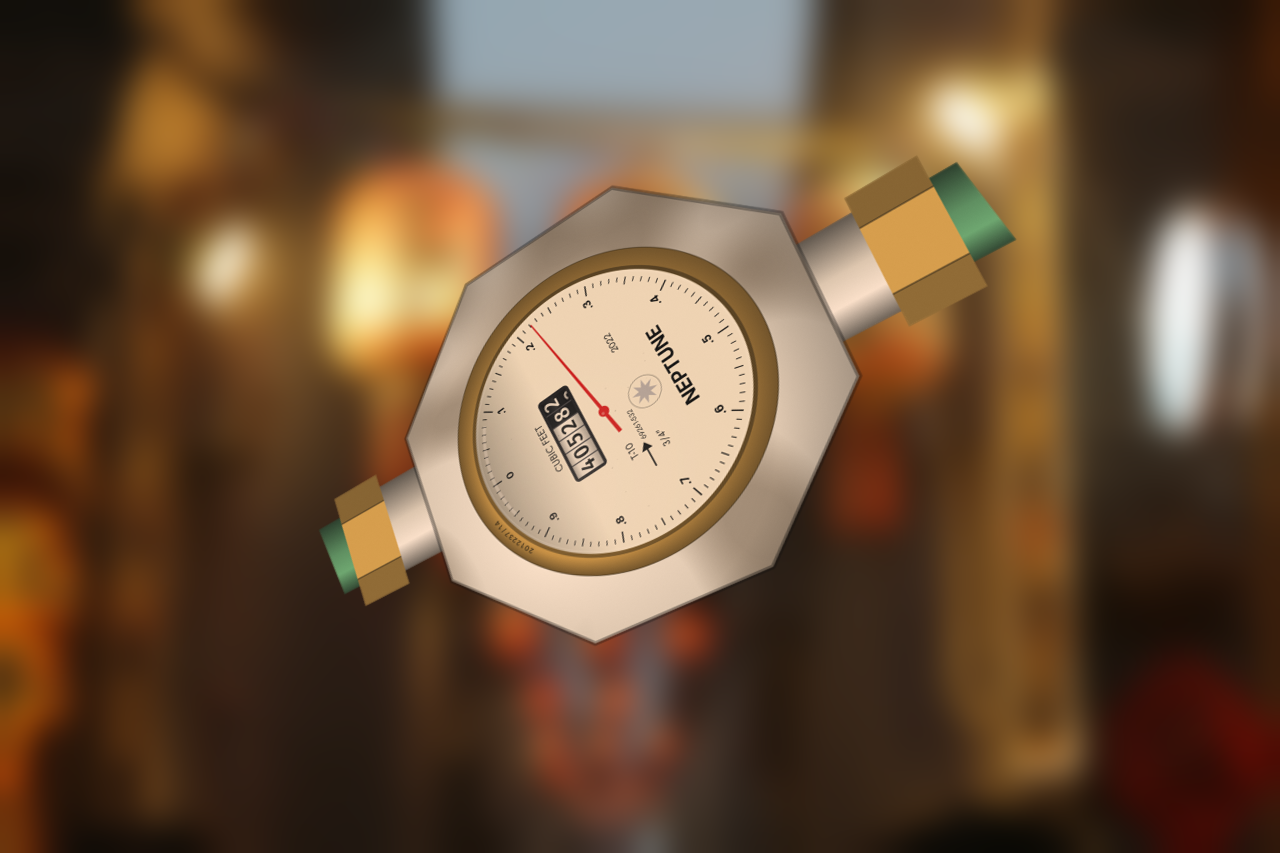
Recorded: 405282.22; ft³
